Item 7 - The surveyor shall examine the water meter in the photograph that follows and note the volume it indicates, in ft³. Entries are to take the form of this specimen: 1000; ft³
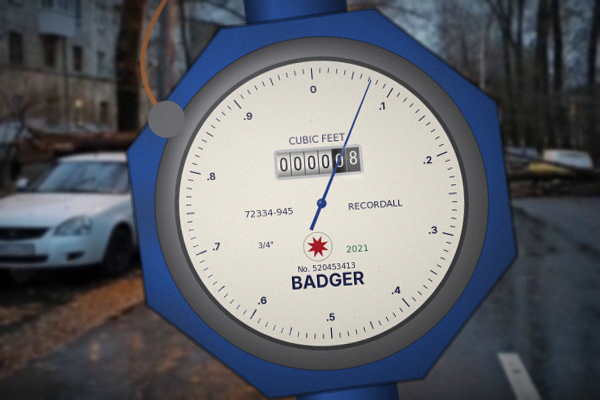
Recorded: 8.07; ft³
